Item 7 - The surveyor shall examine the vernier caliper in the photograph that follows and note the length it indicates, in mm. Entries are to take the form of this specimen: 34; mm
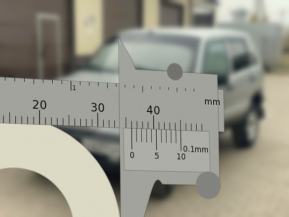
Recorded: 36.0; mm
